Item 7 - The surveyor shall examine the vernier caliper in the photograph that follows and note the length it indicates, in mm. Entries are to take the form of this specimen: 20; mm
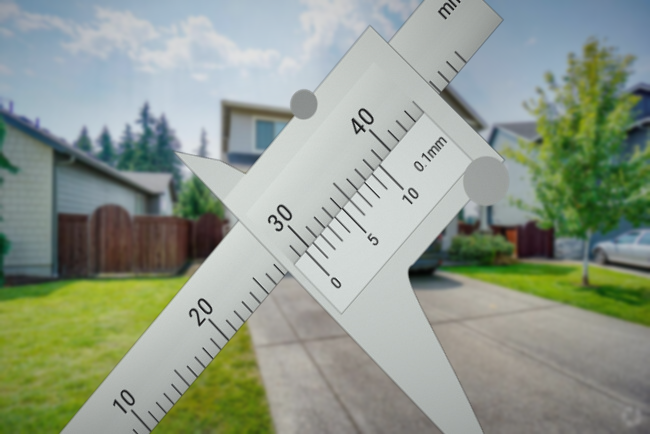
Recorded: 29.6; mm
